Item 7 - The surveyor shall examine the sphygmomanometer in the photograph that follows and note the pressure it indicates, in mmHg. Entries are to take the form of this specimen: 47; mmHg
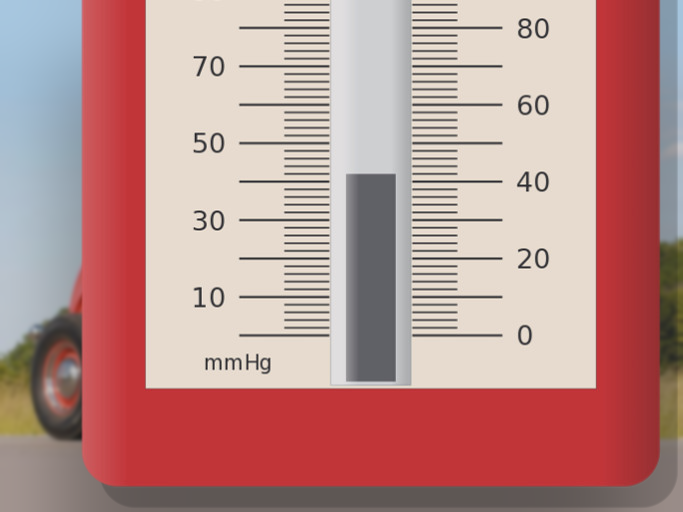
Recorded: 42; mmHg
